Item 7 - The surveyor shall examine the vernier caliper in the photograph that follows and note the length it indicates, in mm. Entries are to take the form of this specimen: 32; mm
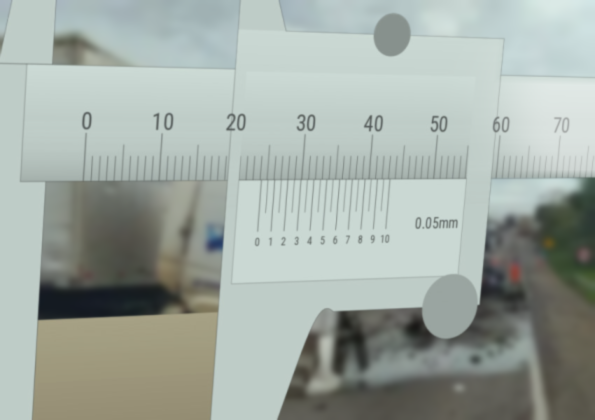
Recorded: 24.2; mm
